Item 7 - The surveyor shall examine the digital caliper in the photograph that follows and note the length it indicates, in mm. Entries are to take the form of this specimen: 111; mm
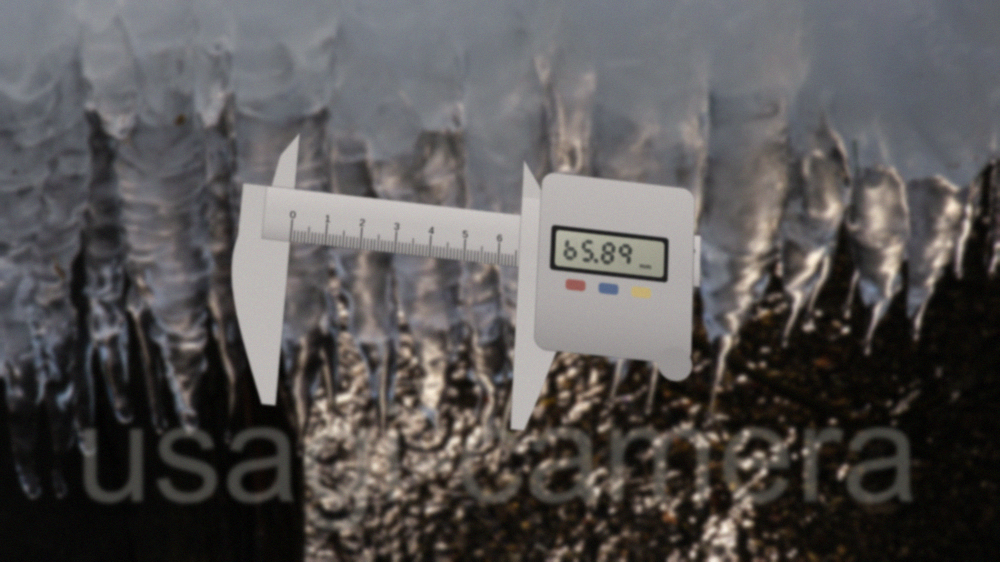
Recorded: 65.89; mm
